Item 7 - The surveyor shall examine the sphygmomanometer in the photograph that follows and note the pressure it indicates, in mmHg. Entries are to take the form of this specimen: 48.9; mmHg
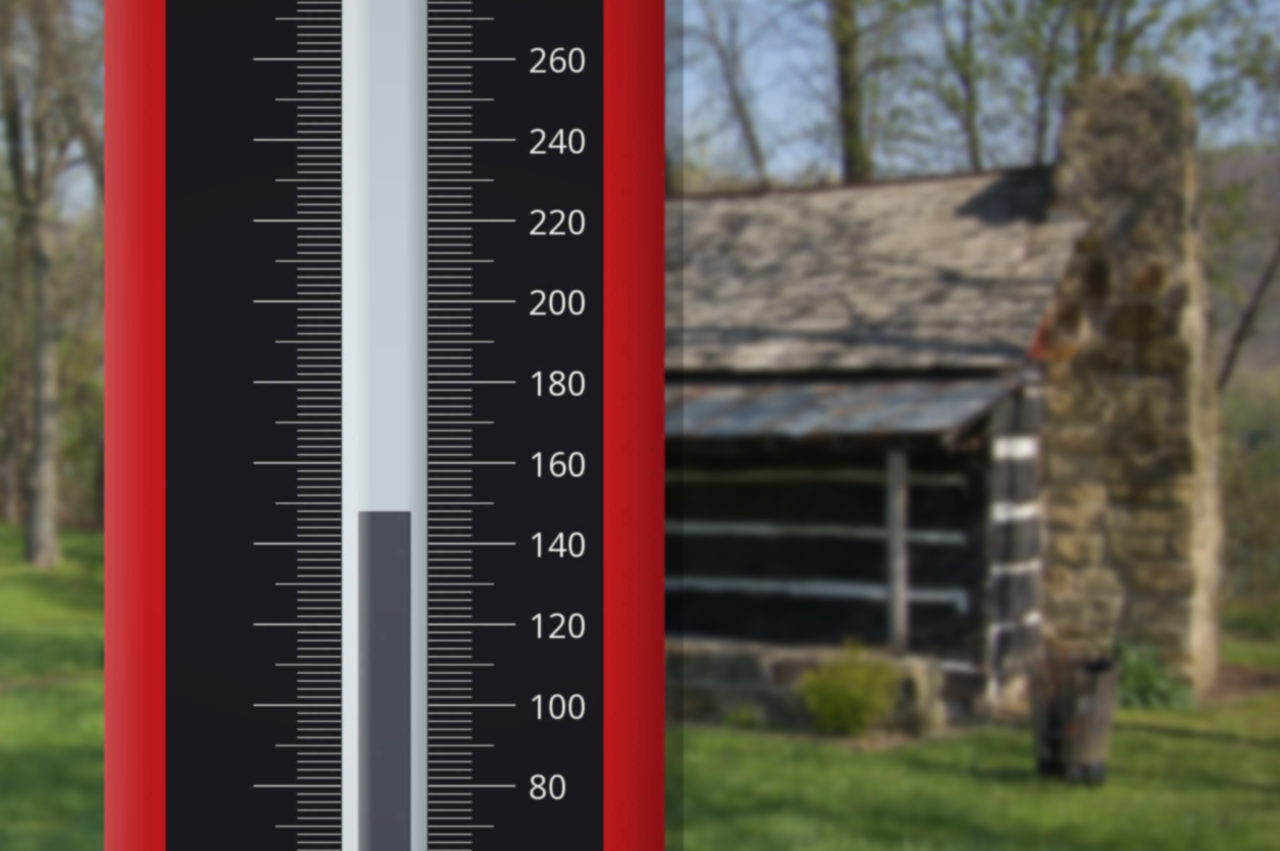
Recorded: 148; mmHg
